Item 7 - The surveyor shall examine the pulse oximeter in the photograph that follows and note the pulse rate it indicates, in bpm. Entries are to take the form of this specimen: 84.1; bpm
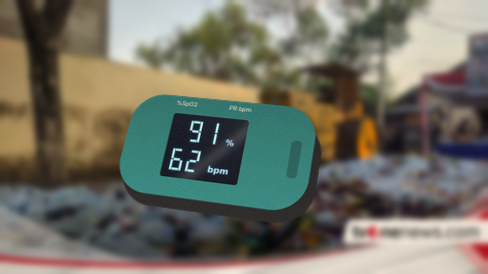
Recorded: 62; bpm
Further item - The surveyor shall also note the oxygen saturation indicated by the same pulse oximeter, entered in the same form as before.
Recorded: 91; %
